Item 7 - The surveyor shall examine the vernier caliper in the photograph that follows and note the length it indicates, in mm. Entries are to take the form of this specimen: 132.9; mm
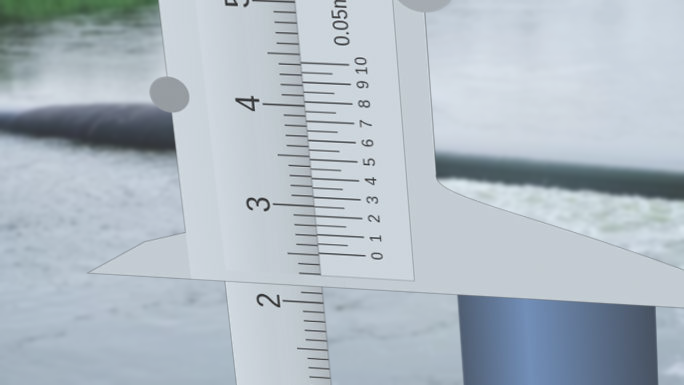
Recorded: 25.2; mm
